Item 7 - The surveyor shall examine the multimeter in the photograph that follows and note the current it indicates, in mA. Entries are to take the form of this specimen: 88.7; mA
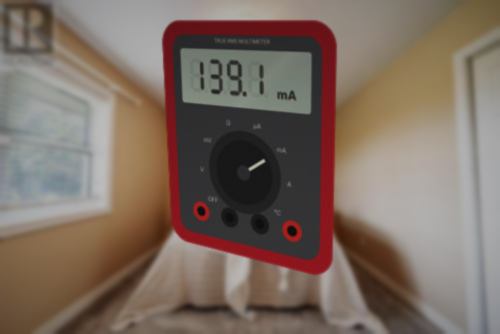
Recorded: 139.1; mA
